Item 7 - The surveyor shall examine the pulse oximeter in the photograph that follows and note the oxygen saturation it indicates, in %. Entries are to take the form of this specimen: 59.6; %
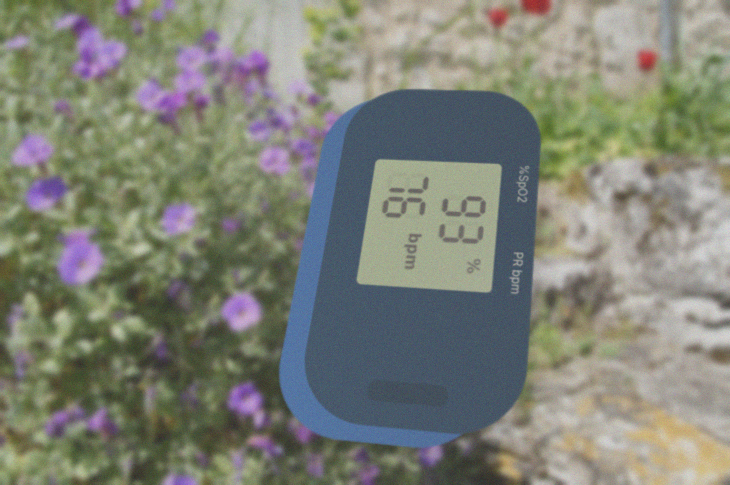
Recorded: 93; %
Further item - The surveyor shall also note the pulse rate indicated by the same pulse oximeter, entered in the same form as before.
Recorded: 76; bpm
